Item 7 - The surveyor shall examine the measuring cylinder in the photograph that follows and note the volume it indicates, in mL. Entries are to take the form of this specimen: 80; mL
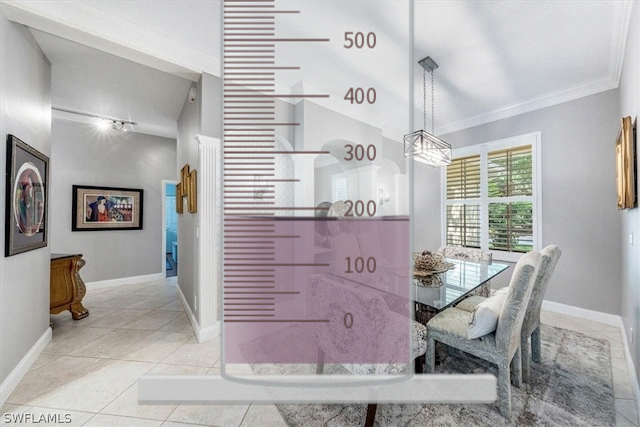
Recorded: 180; mL
